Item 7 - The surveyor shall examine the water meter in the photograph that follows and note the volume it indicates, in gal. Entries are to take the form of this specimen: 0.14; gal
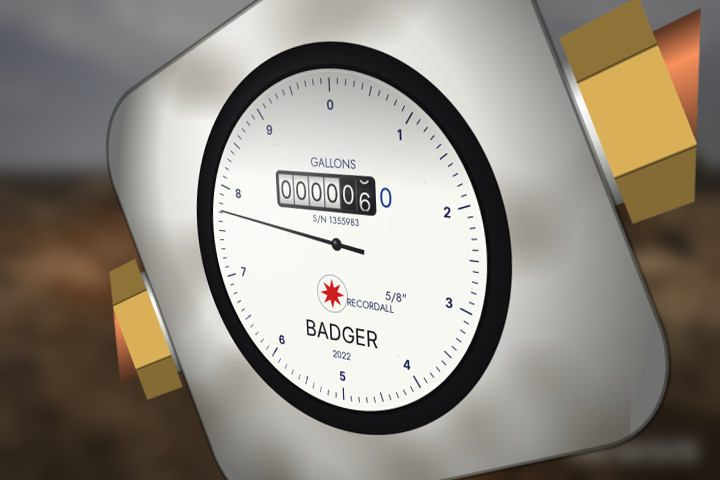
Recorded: 57.7; gal
